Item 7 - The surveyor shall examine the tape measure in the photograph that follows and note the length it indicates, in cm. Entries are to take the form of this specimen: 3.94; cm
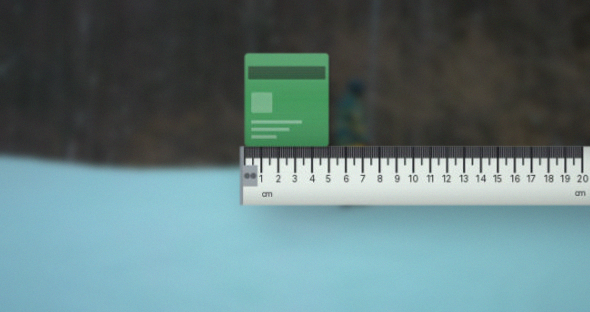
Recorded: 5; cm
